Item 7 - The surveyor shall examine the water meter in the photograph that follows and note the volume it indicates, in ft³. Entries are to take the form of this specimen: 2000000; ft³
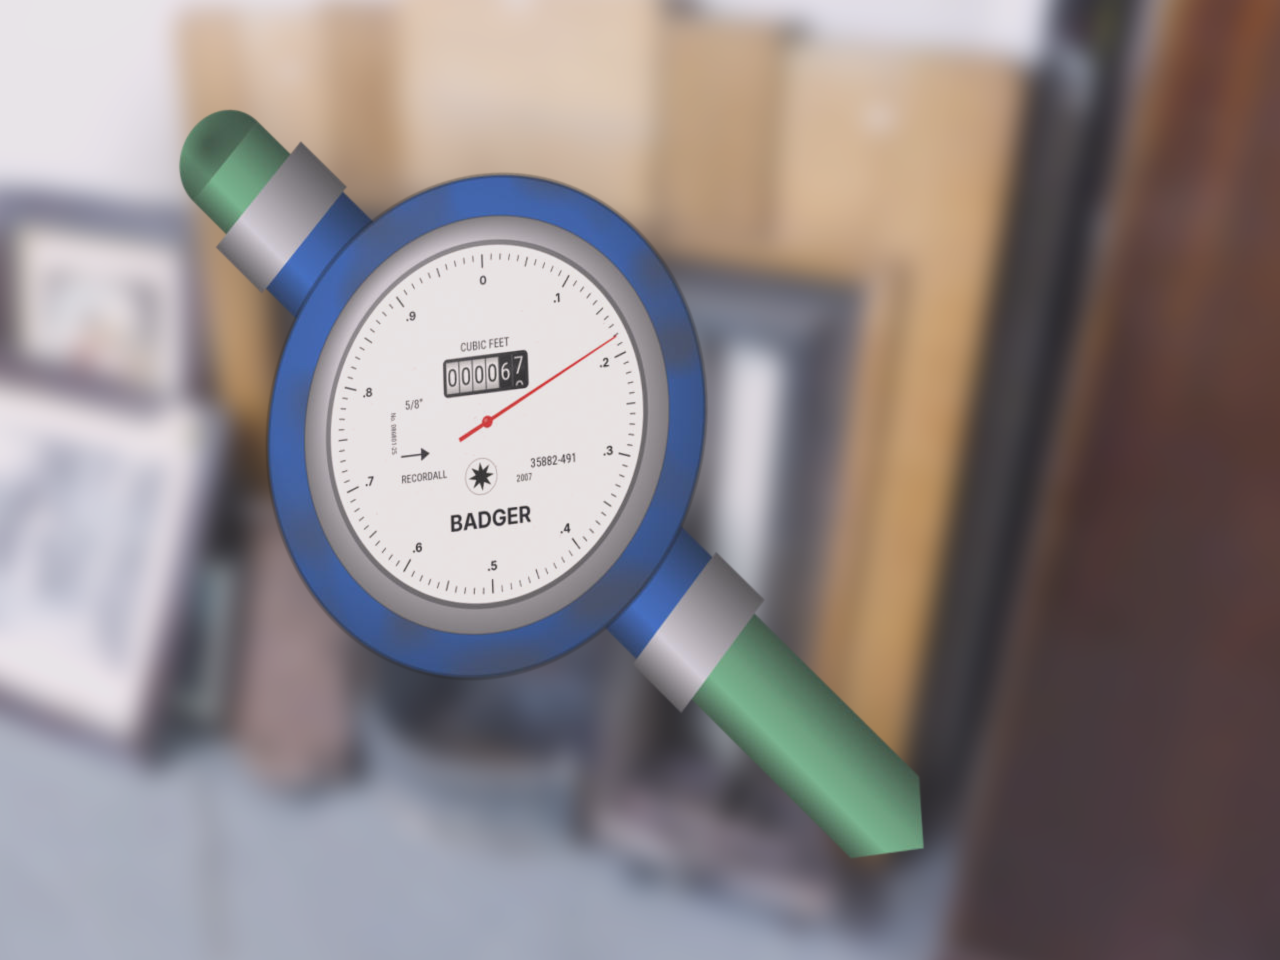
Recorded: 67.18; ft³
